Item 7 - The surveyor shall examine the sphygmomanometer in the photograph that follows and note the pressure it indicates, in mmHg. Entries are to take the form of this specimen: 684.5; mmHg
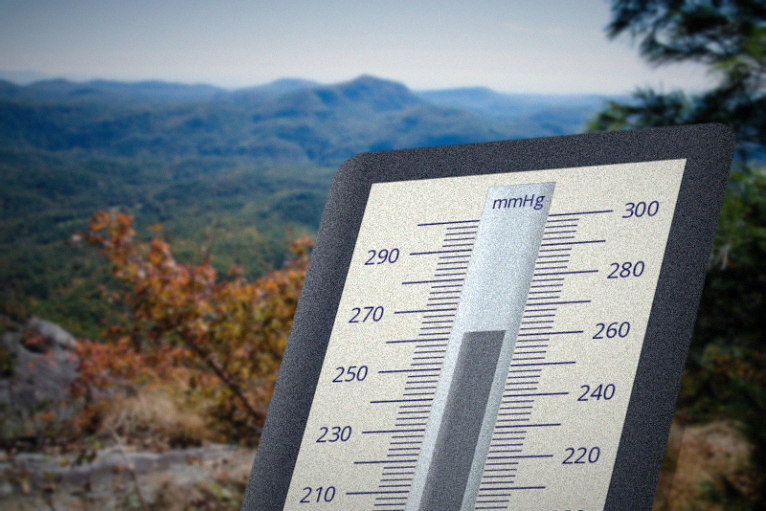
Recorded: 262; mmHg
